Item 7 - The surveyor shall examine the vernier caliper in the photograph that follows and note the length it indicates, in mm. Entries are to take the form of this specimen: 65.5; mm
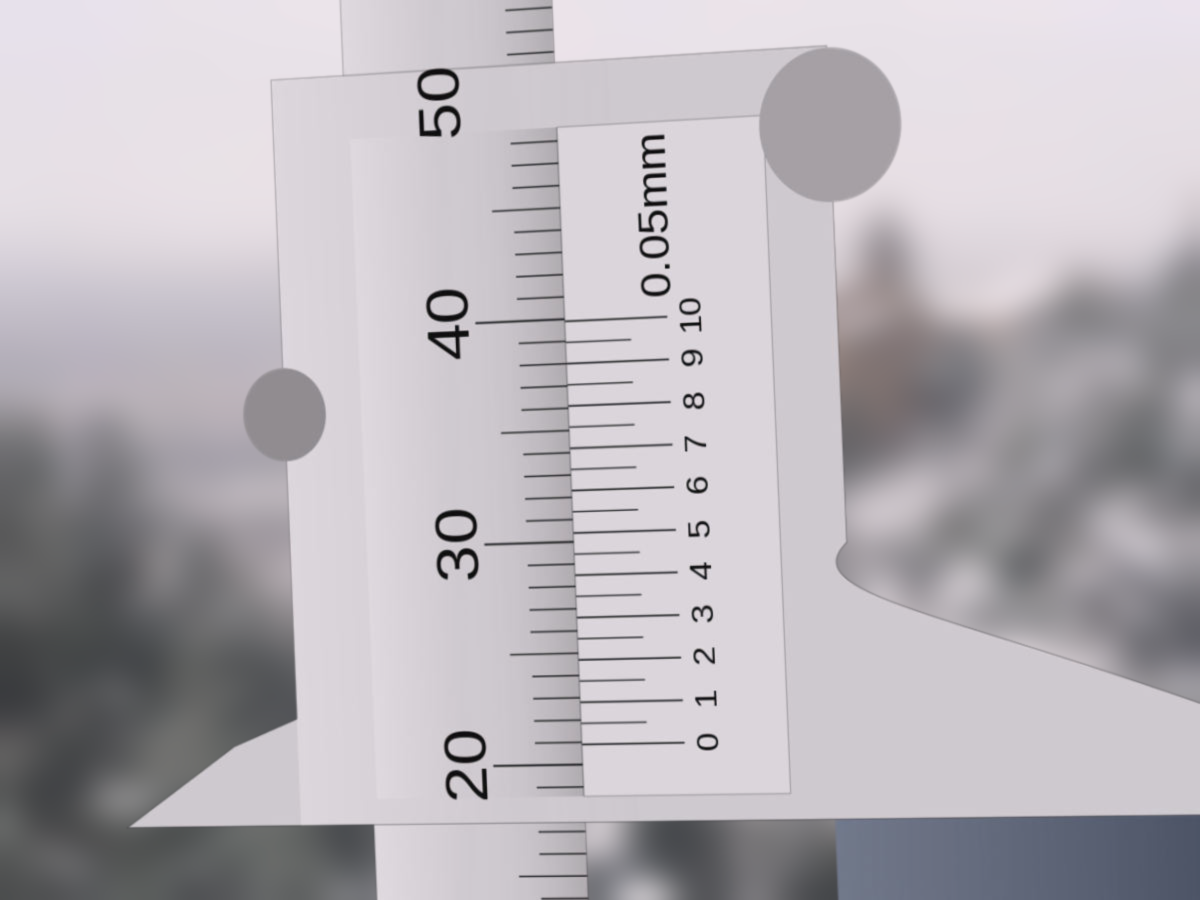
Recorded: 20.9; mm
